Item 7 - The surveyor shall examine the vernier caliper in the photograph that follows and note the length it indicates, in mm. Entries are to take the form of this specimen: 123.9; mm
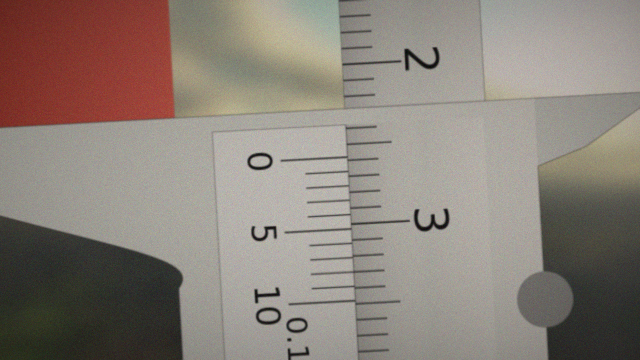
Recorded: 25.8; mm
